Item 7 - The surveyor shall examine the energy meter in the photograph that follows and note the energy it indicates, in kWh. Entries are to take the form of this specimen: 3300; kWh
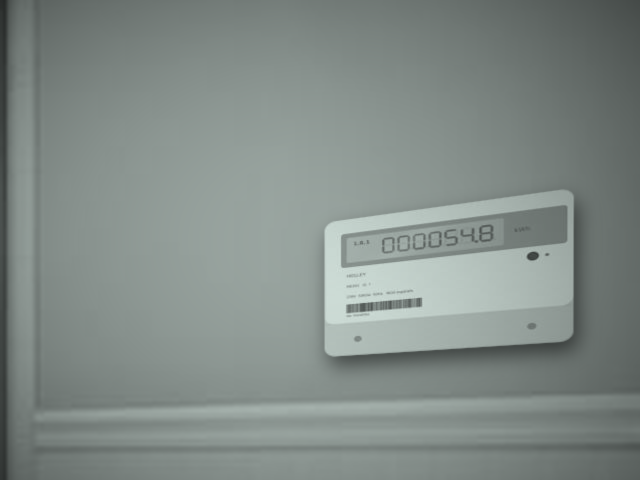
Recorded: 54.8; kWh
